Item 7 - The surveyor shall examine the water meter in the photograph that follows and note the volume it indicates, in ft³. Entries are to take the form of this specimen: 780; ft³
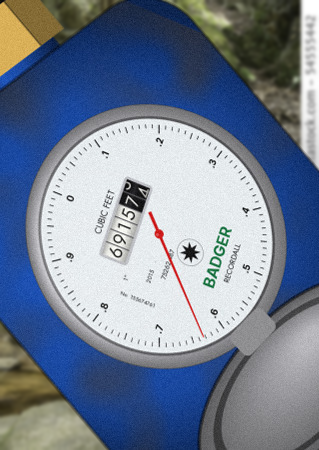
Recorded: 691573.63; ft³
